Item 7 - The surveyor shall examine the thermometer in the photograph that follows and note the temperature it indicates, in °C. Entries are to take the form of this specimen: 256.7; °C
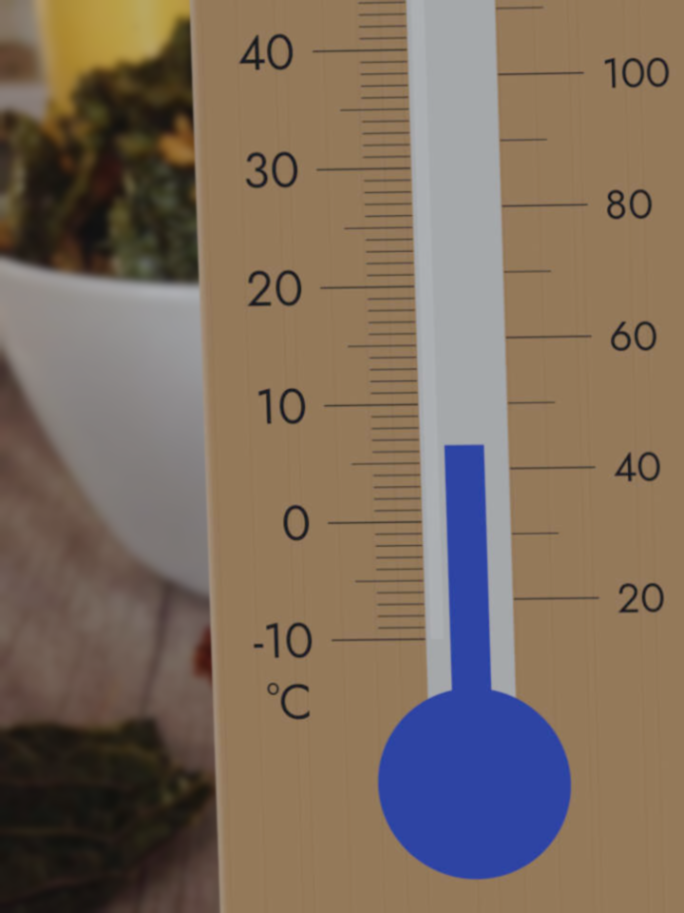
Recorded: 6.5; °C
